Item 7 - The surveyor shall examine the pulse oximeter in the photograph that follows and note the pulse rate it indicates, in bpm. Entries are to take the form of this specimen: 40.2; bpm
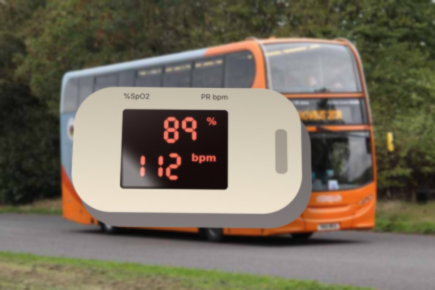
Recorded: 112; bpm
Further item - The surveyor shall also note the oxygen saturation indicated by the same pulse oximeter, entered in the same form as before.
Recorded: 89; %
